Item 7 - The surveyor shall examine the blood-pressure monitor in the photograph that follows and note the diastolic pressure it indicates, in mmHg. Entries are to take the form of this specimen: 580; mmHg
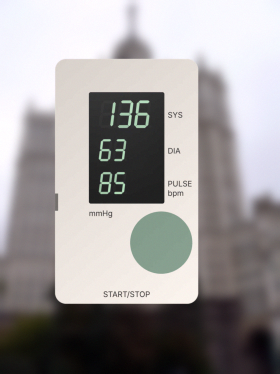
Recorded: 63; mmHg
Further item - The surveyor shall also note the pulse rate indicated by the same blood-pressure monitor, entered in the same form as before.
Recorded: 85; bpm
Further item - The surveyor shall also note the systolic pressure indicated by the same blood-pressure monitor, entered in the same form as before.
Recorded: 136; mmHg
